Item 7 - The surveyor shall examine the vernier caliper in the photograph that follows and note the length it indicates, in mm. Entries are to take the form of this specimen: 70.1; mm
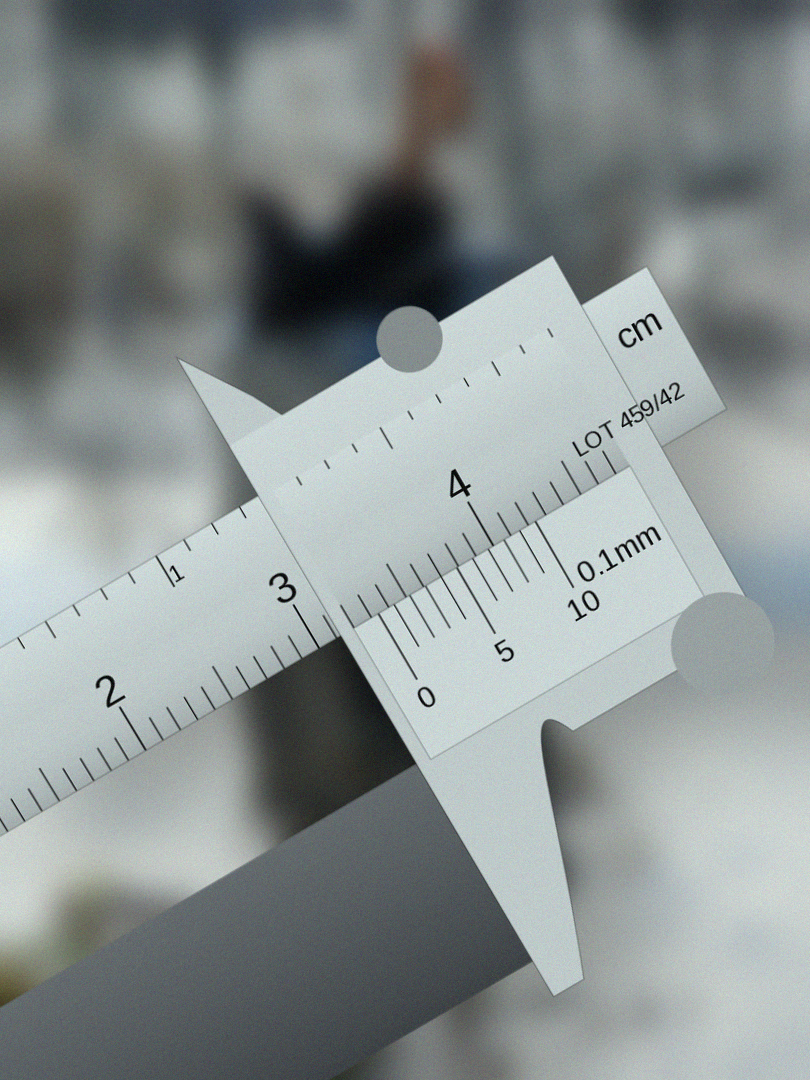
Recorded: 33.4; mm
